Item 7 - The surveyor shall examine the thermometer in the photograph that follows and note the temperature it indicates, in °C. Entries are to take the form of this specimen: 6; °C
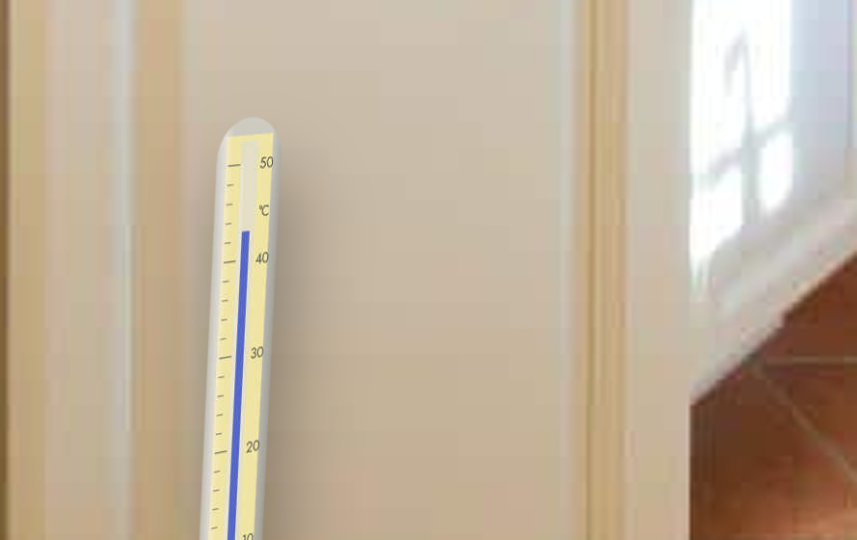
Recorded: 43; °C
